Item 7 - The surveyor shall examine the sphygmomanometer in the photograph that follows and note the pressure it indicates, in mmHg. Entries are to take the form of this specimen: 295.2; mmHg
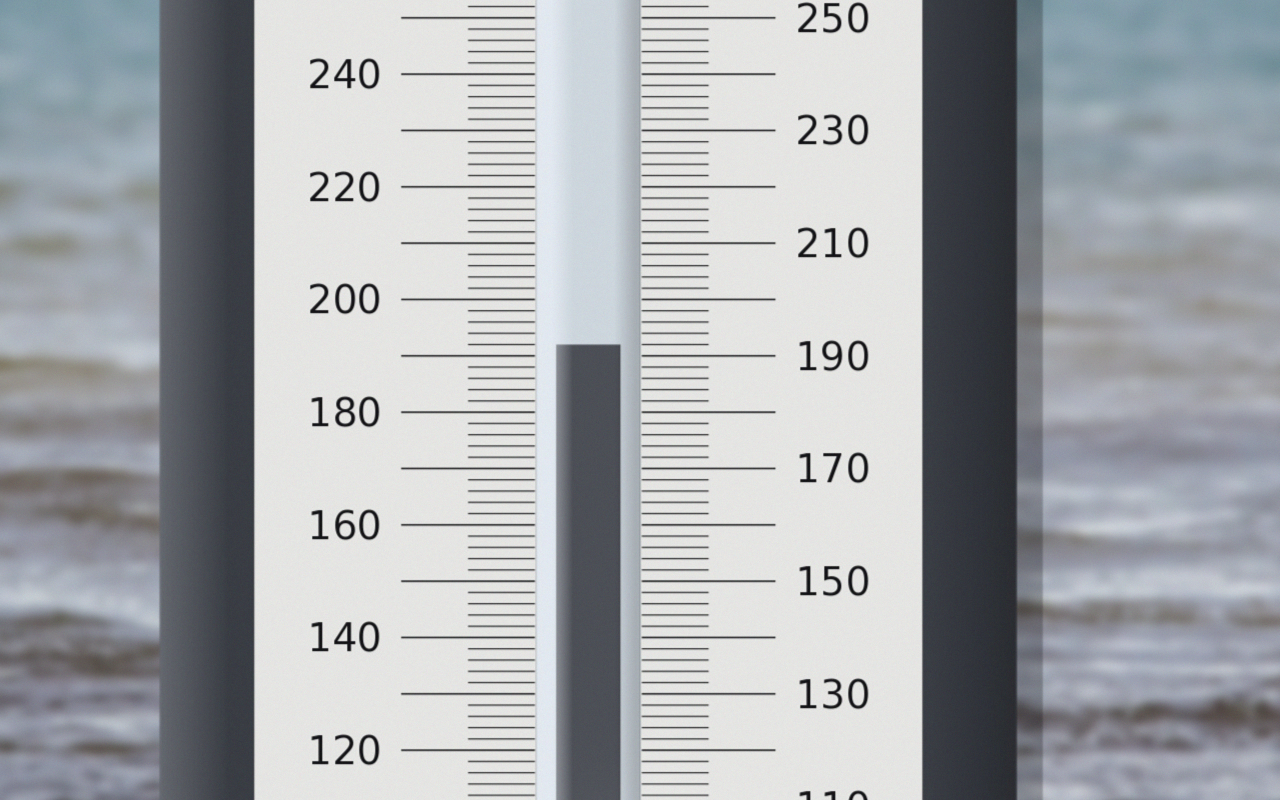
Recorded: 192; mmHg
